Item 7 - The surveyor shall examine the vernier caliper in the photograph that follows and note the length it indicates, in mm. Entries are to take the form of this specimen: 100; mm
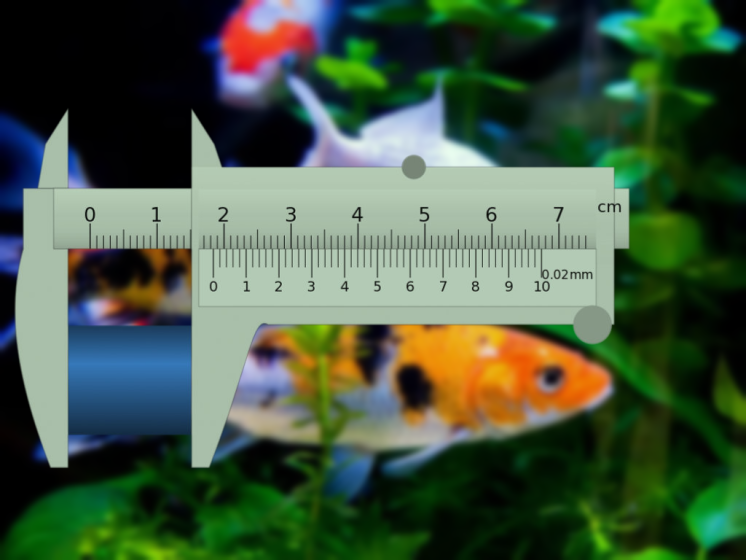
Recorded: 18.4; mm
